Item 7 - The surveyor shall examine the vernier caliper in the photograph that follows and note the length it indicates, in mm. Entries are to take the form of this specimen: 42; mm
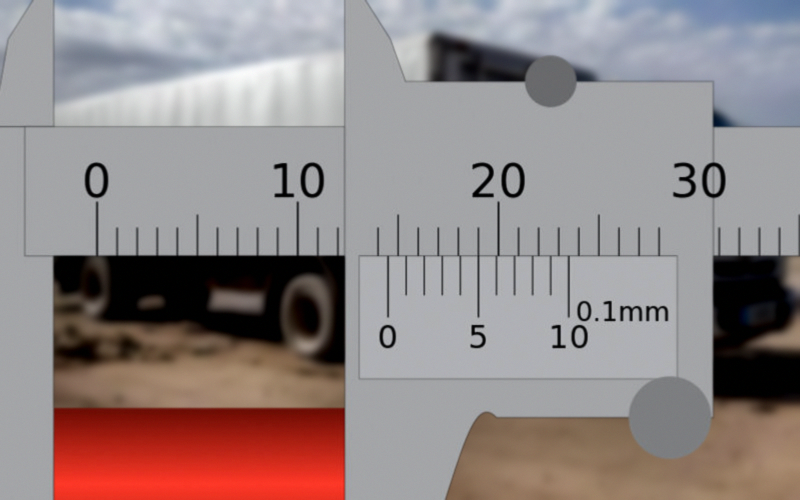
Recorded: 14.5; mm
